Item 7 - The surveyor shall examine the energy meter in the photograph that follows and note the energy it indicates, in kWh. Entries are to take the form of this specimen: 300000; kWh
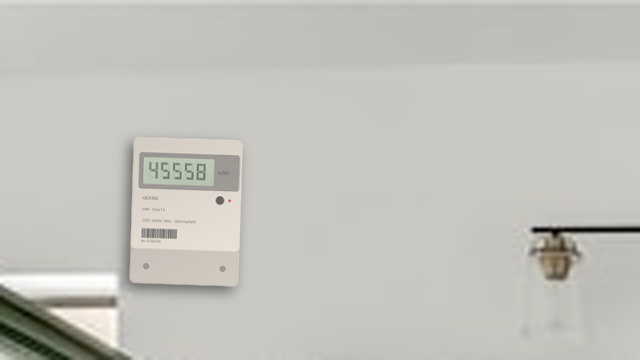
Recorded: 45558; kWh
